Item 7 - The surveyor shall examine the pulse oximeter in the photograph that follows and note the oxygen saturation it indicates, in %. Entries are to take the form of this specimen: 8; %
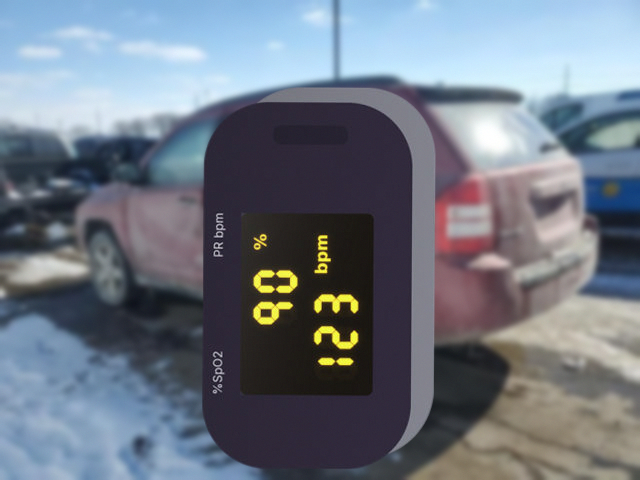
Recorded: 90; %
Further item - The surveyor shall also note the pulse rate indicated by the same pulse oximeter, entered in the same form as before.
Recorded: 123; bpm
